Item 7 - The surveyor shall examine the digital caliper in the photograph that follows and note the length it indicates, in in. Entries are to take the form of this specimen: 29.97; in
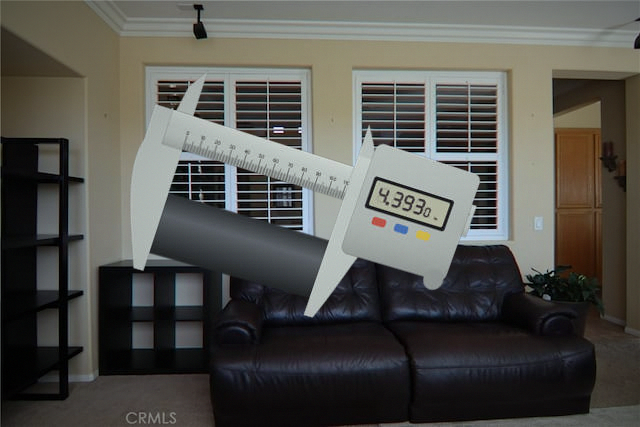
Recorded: 4.3930; in
